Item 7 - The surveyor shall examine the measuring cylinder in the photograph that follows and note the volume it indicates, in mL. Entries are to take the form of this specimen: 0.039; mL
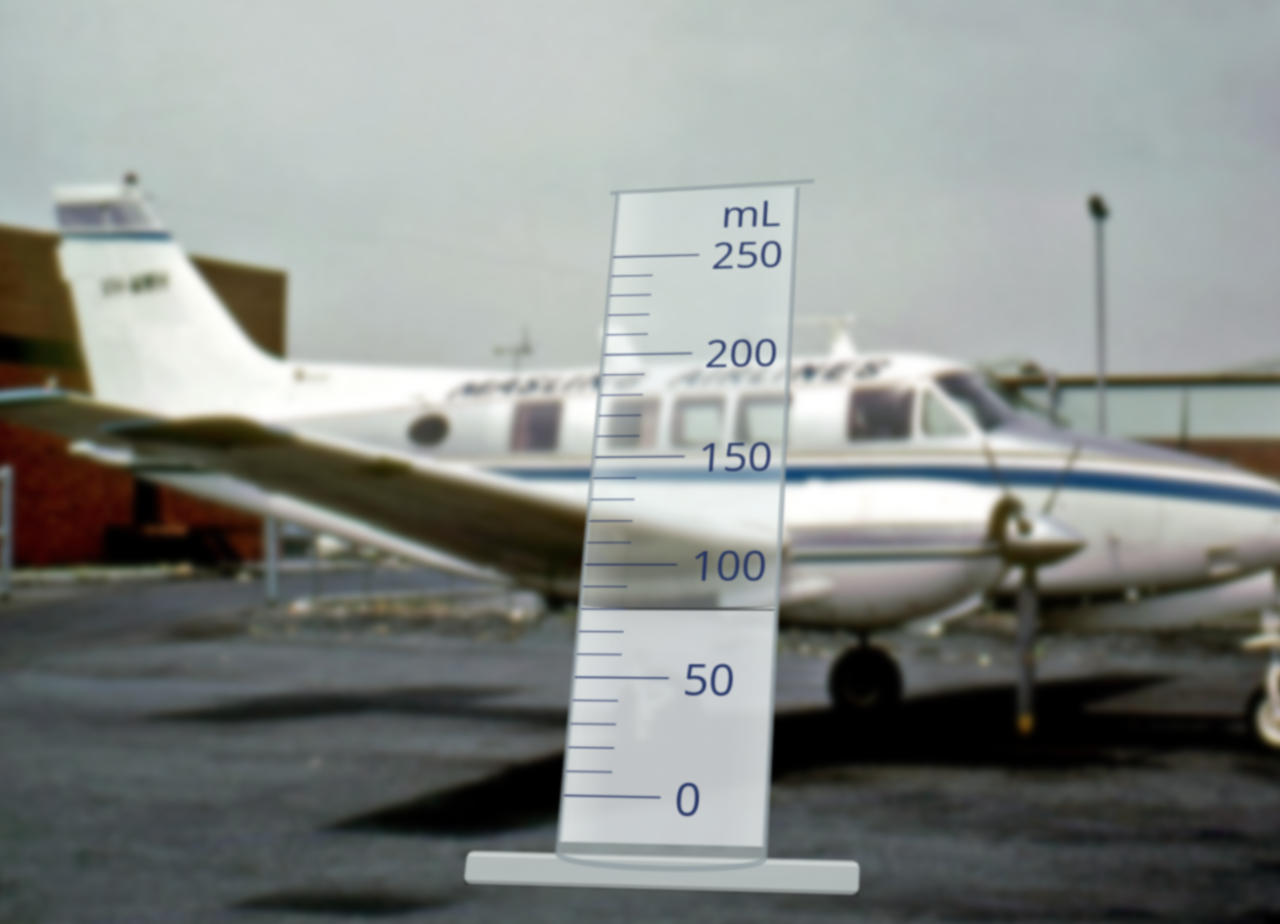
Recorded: 80; mL
